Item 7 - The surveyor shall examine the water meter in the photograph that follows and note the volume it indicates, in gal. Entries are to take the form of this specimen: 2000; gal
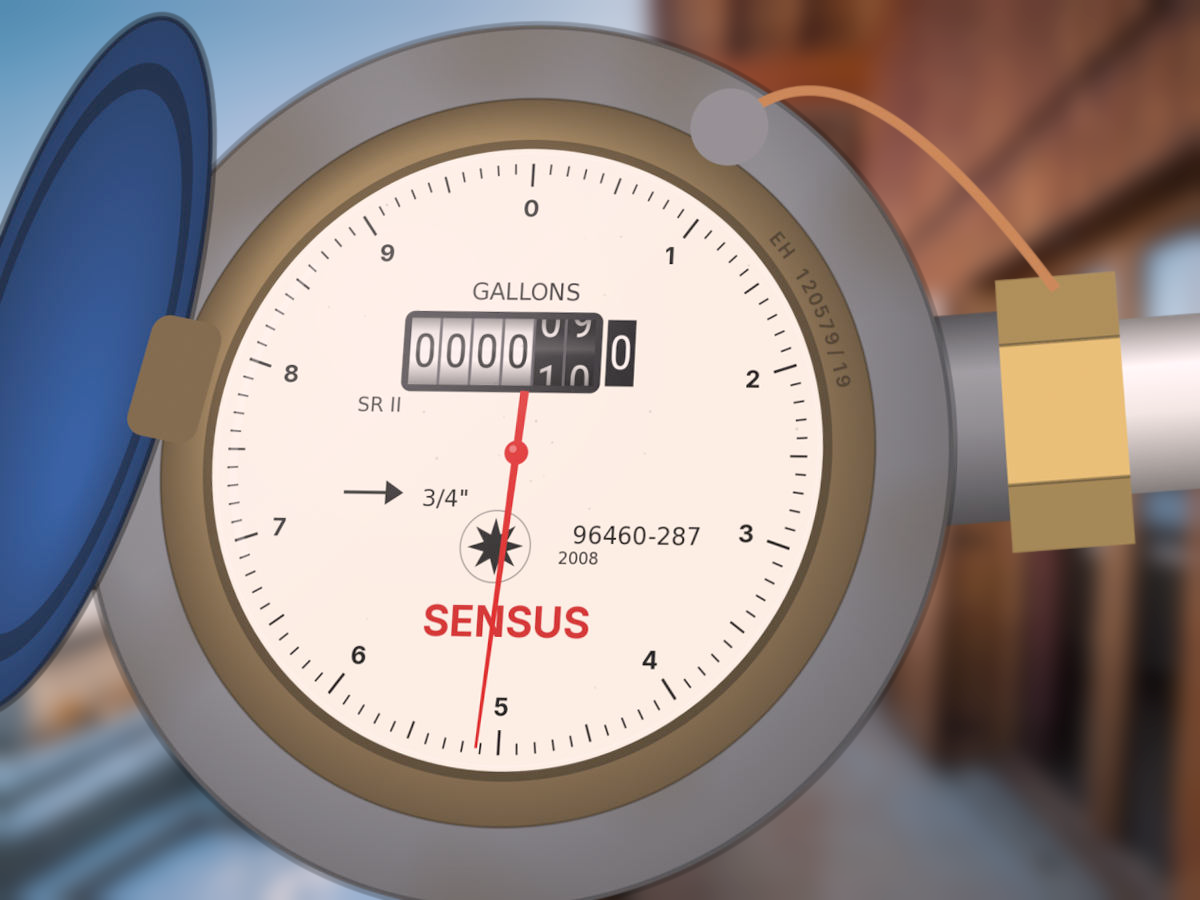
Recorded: 95.1; gal
